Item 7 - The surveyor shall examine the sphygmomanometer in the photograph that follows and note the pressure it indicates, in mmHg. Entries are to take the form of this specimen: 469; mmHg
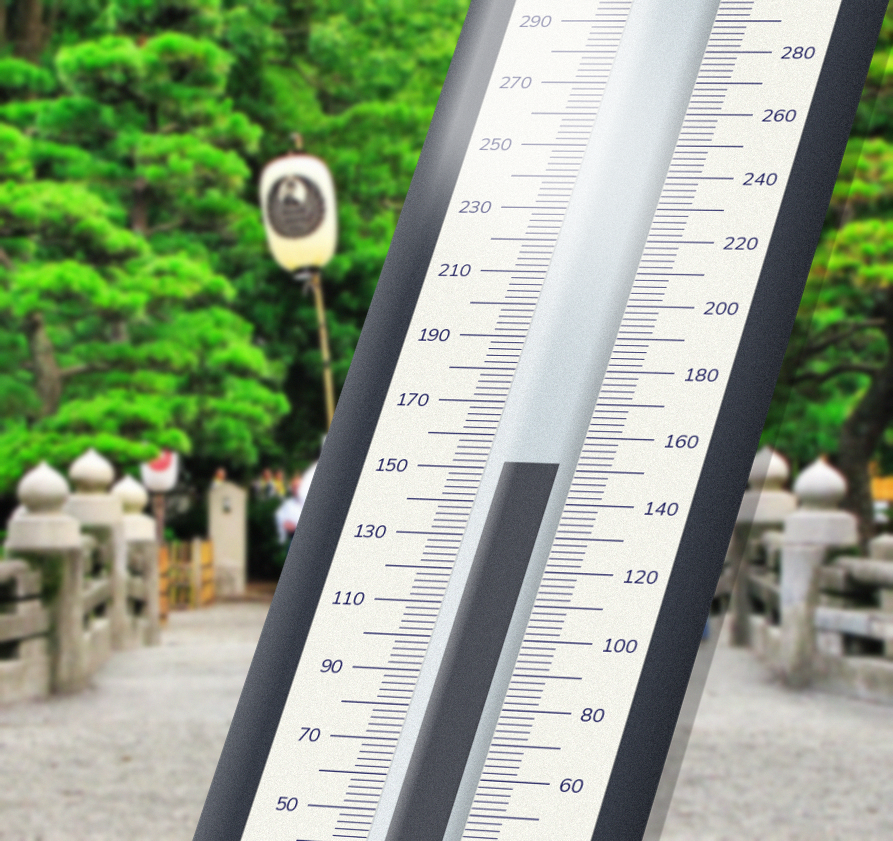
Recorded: 152; mmHg
